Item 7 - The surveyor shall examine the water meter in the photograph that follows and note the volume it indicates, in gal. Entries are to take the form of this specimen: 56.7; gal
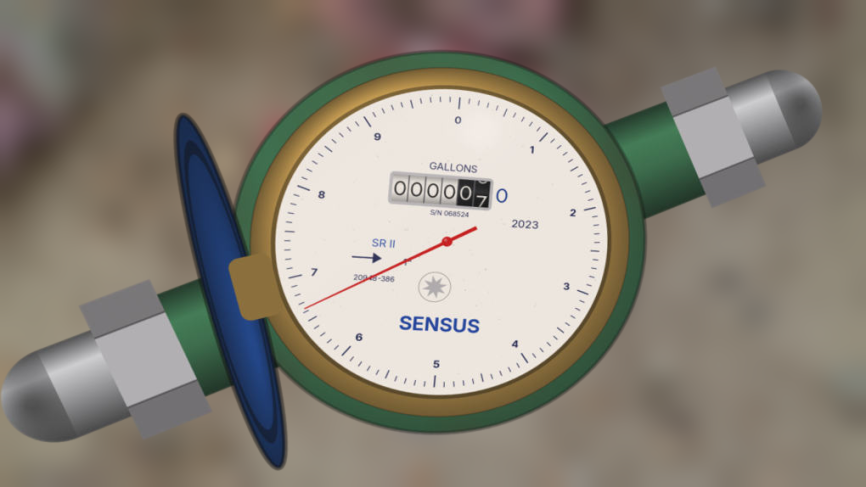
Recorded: 66.6; gal
